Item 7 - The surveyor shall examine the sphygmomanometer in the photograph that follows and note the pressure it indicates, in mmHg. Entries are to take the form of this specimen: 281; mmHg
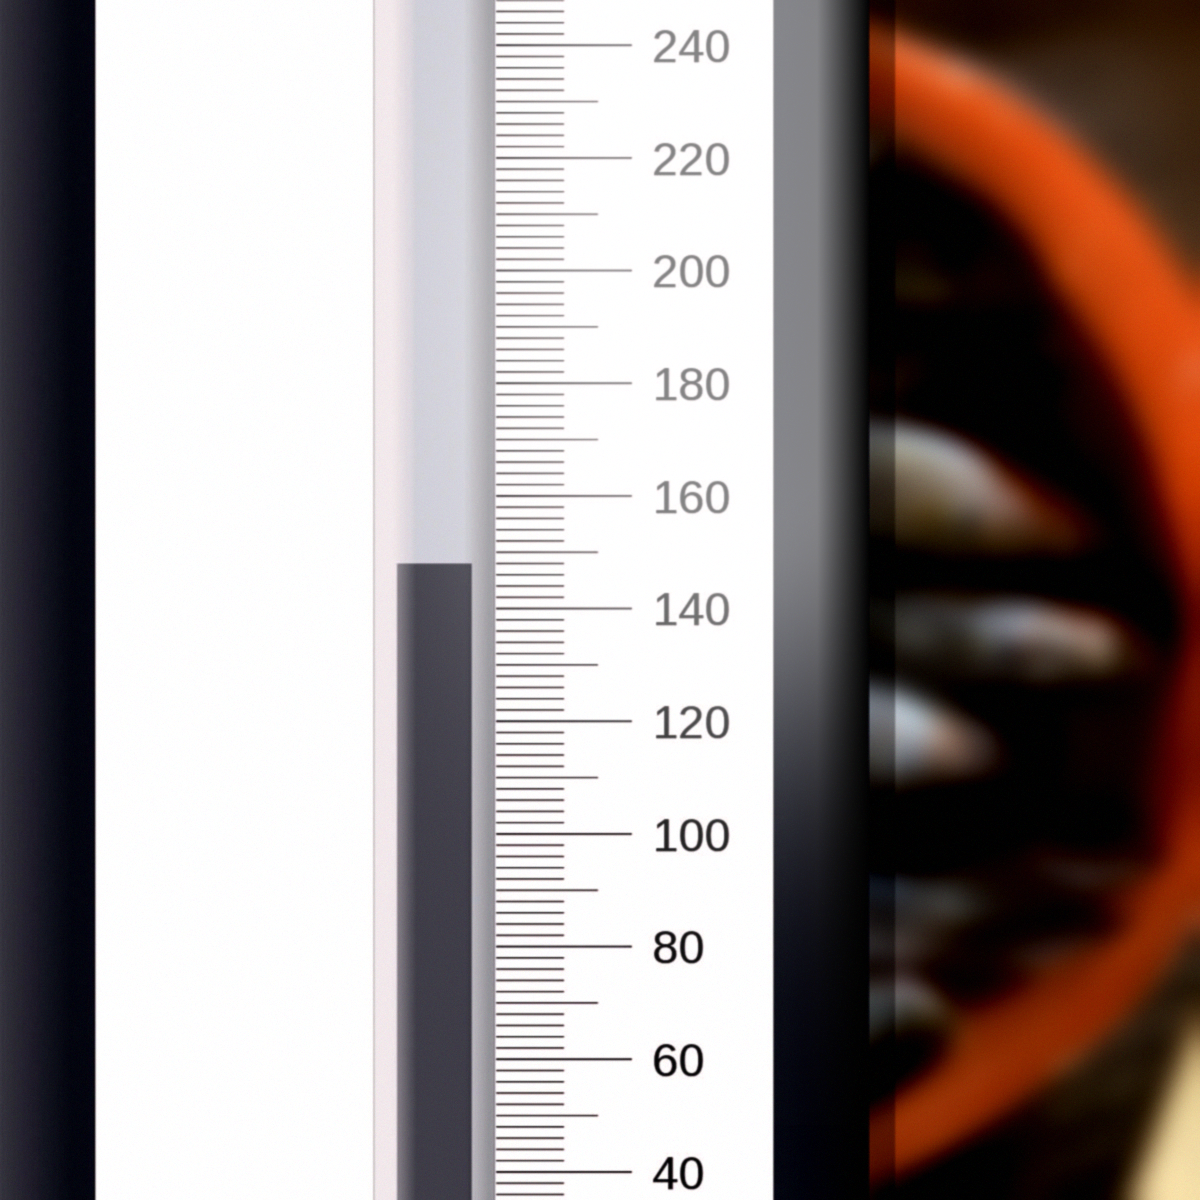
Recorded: 148; mmHg
